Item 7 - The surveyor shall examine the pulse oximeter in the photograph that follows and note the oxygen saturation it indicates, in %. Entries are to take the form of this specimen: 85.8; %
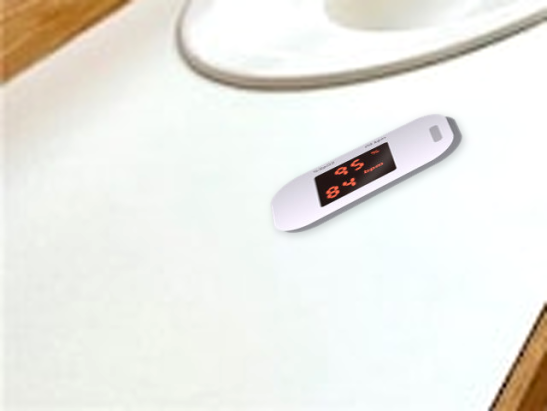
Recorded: 95; %
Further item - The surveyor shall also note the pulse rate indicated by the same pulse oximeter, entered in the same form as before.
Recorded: 84; bpm
